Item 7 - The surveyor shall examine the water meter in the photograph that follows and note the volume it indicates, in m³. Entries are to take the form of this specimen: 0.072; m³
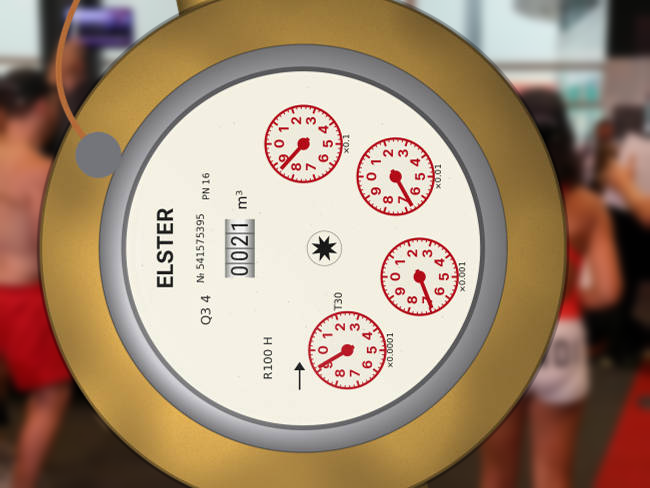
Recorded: 21.8669; m³
